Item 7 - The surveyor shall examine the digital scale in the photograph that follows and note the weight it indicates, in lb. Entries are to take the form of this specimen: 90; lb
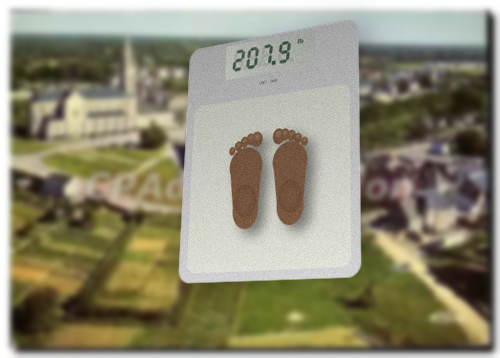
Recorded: 207.9; lb
